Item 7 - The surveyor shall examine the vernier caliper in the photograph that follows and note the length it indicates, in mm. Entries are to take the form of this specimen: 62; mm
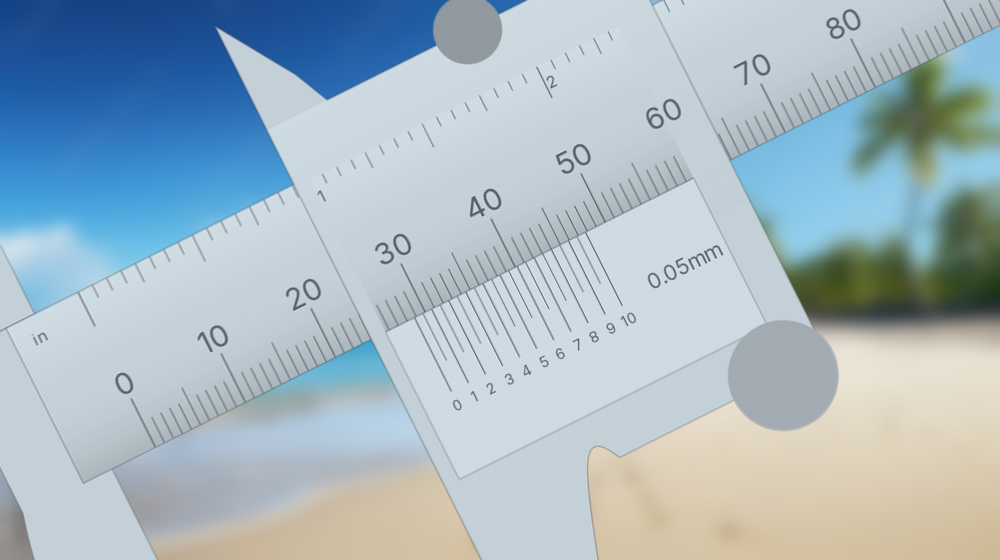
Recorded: 28.8; mm
